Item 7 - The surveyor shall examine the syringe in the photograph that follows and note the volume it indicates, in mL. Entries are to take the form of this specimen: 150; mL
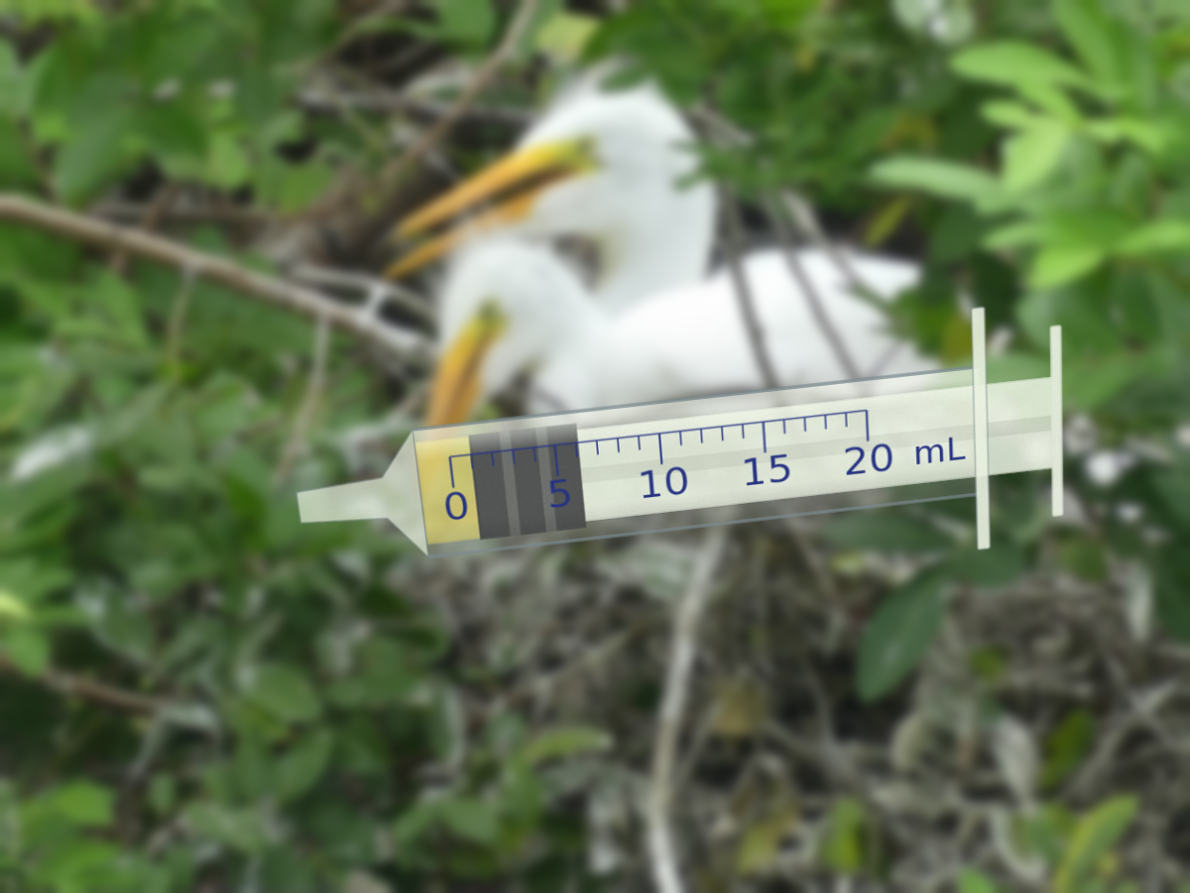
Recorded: 1; mL
